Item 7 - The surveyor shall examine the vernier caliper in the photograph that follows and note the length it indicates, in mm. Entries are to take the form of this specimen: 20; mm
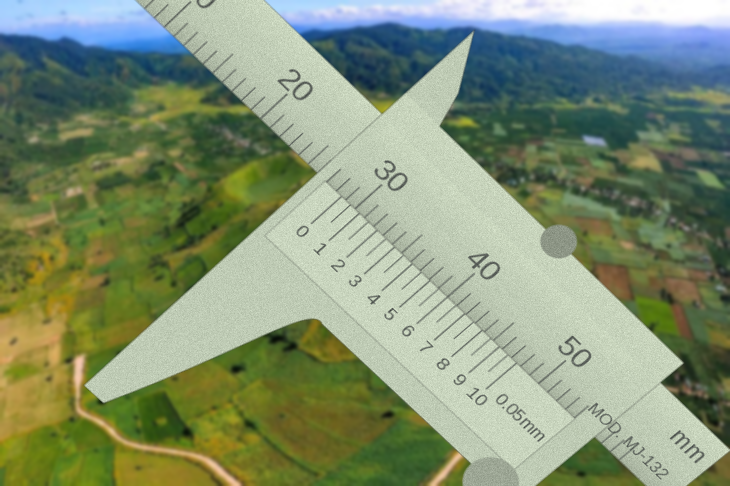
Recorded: 28.6; mm
